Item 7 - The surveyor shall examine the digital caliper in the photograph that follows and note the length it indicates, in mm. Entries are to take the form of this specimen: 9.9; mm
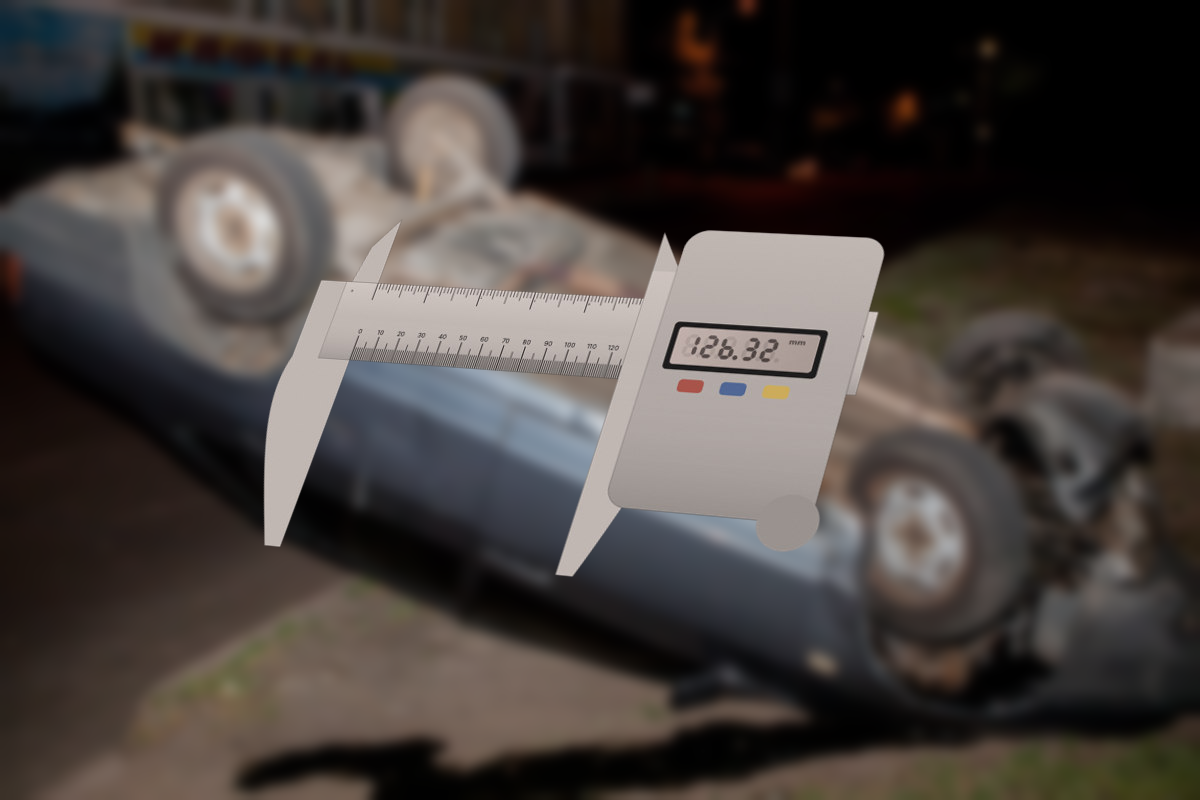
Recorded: 126.32; mm
